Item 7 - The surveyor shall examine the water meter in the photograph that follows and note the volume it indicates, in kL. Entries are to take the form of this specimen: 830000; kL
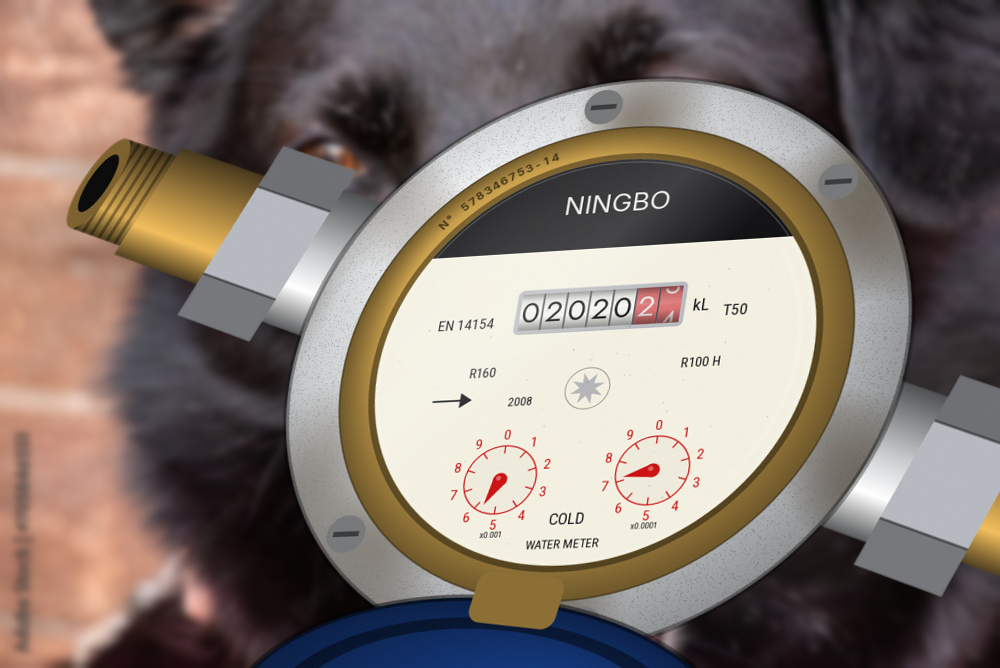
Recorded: 2020.2357; kL
